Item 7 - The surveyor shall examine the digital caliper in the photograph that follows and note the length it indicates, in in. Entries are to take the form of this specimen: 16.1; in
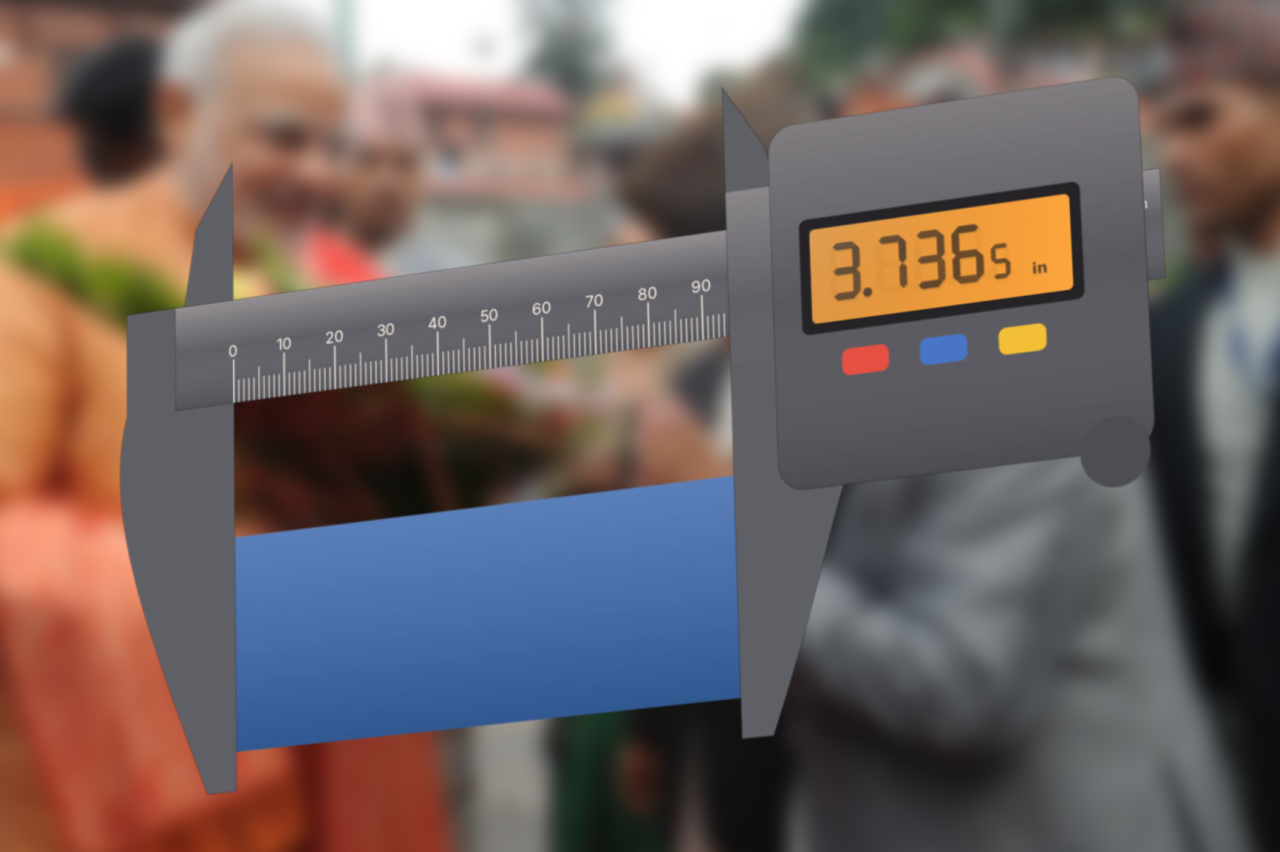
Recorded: 3.7365; in
